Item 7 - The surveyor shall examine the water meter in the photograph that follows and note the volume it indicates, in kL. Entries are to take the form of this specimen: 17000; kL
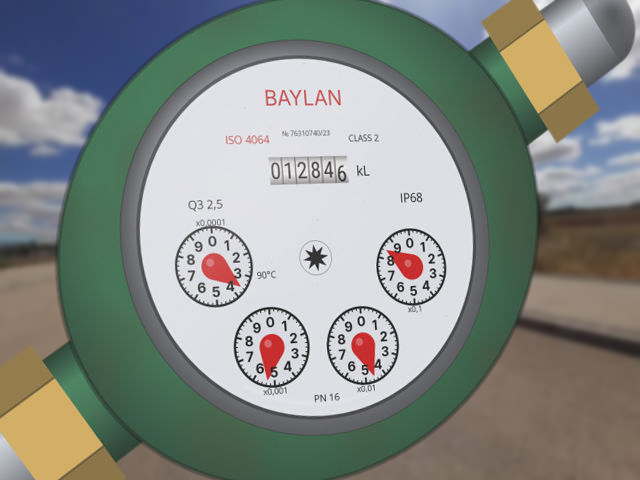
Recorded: 12845.8453; kL
